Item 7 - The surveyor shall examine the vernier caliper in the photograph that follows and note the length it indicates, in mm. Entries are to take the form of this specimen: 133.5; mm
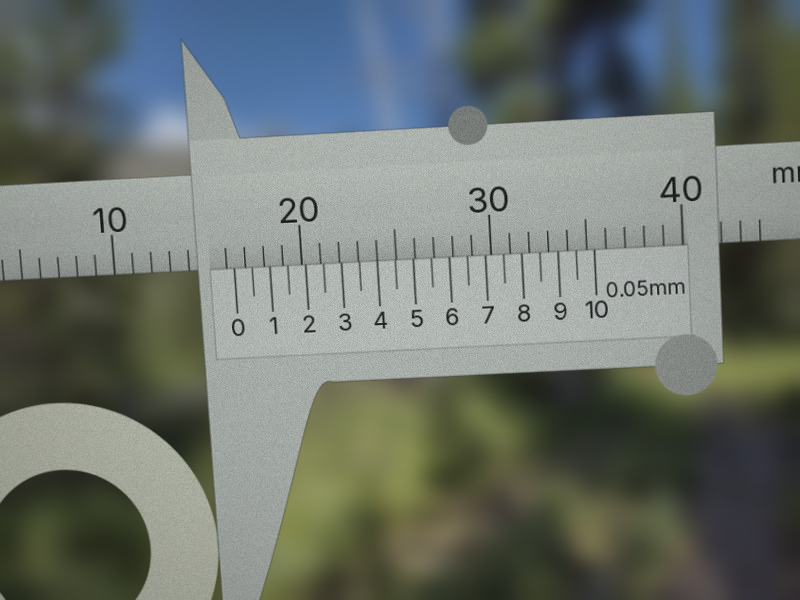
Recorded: 16.4; mm
